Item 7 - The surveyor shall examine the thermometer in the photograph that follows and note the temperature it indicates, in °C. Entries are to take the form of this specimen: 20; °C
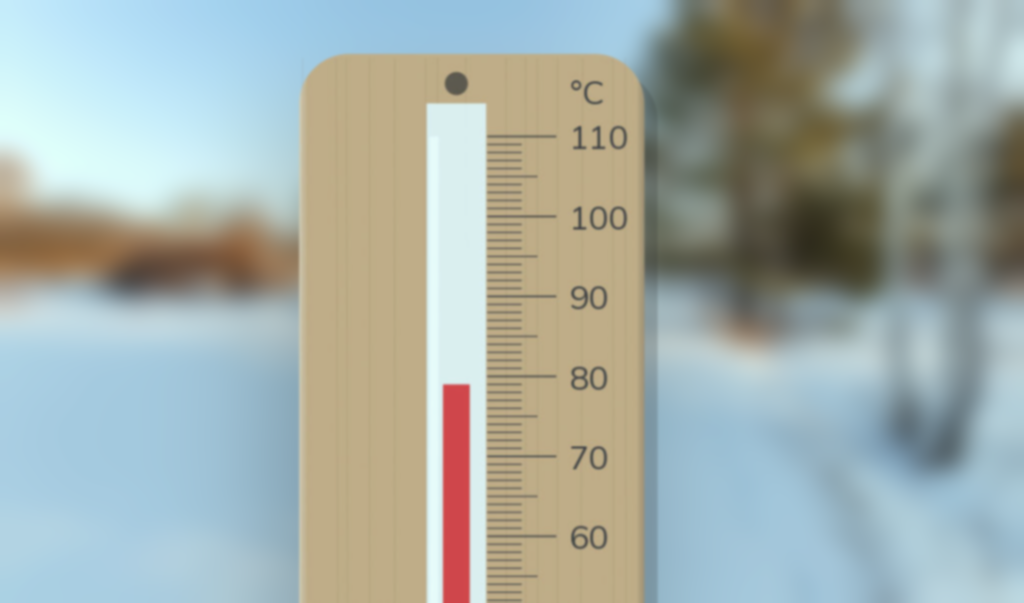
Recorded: 79; °C
